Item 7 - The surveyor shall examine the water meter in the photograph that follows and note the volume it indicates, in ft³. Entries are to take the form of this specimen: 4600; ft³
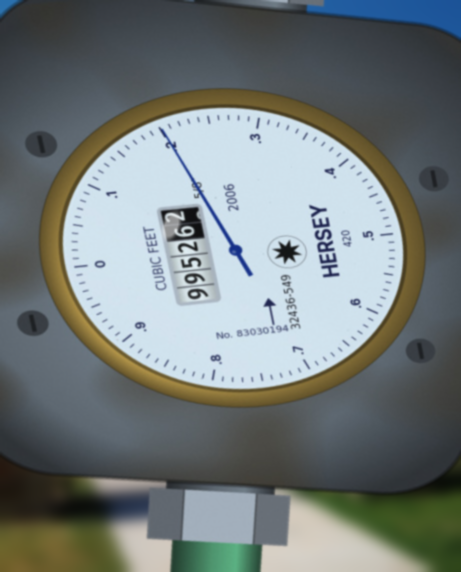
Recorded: 995262.20; ft³
